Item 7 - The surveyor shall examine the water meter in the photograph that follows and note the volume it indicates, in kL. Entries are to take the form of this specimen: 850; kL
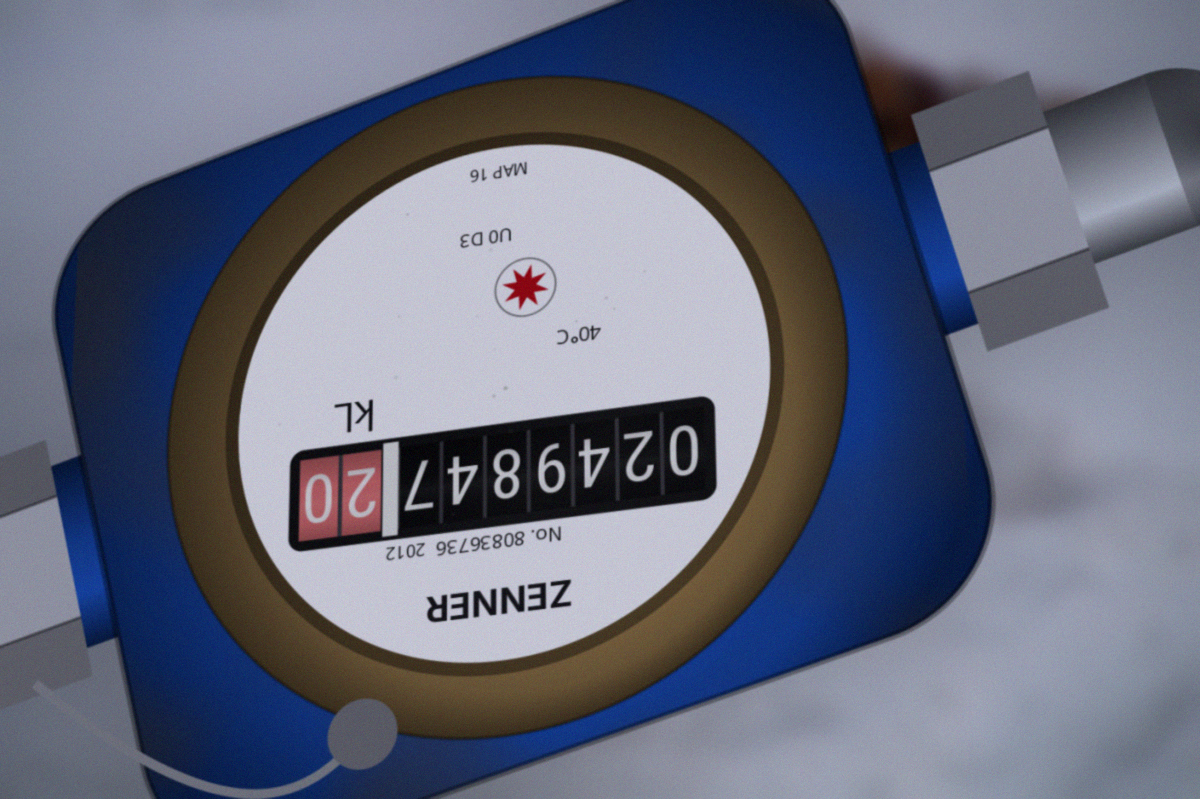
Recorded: 249847.20; kL
